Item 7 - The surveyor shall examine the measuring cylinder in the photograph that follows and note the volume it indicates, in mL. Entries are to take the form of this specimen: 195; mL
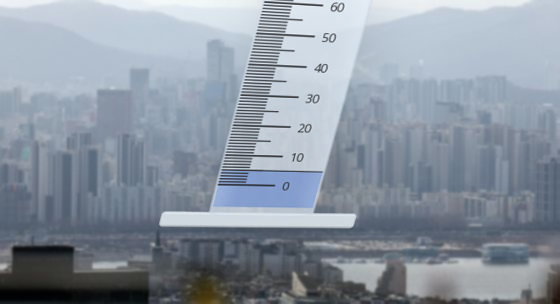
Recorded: 5; mL
